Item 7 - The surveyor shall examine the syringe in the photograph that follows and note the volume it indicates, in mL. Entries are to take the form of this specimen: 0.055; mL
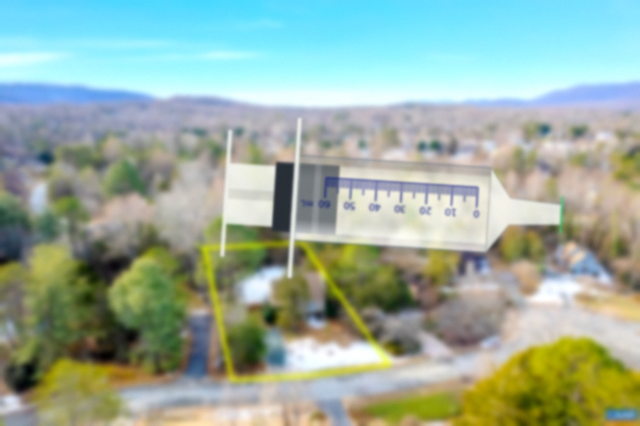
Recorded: 55; mL
